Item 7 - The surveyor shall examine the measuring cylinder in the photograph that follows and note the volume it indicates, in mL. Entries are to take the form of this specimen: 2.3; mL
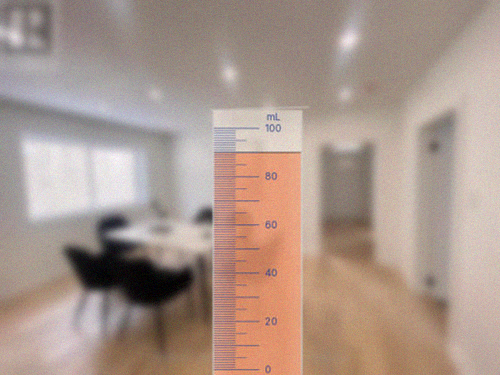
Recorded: 90; mL
